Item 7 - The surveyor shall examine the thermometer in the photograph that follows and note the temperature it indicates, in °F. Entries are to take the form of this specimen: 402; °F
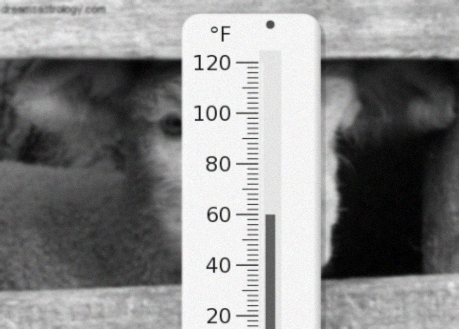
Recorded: 60; °F
